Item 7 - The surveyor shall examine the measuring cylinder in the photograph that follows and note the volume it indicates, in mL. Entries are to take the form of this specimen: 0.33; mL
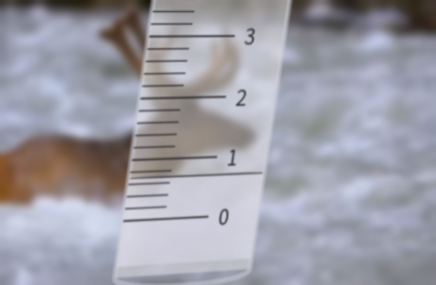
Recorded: 0.7; mL
